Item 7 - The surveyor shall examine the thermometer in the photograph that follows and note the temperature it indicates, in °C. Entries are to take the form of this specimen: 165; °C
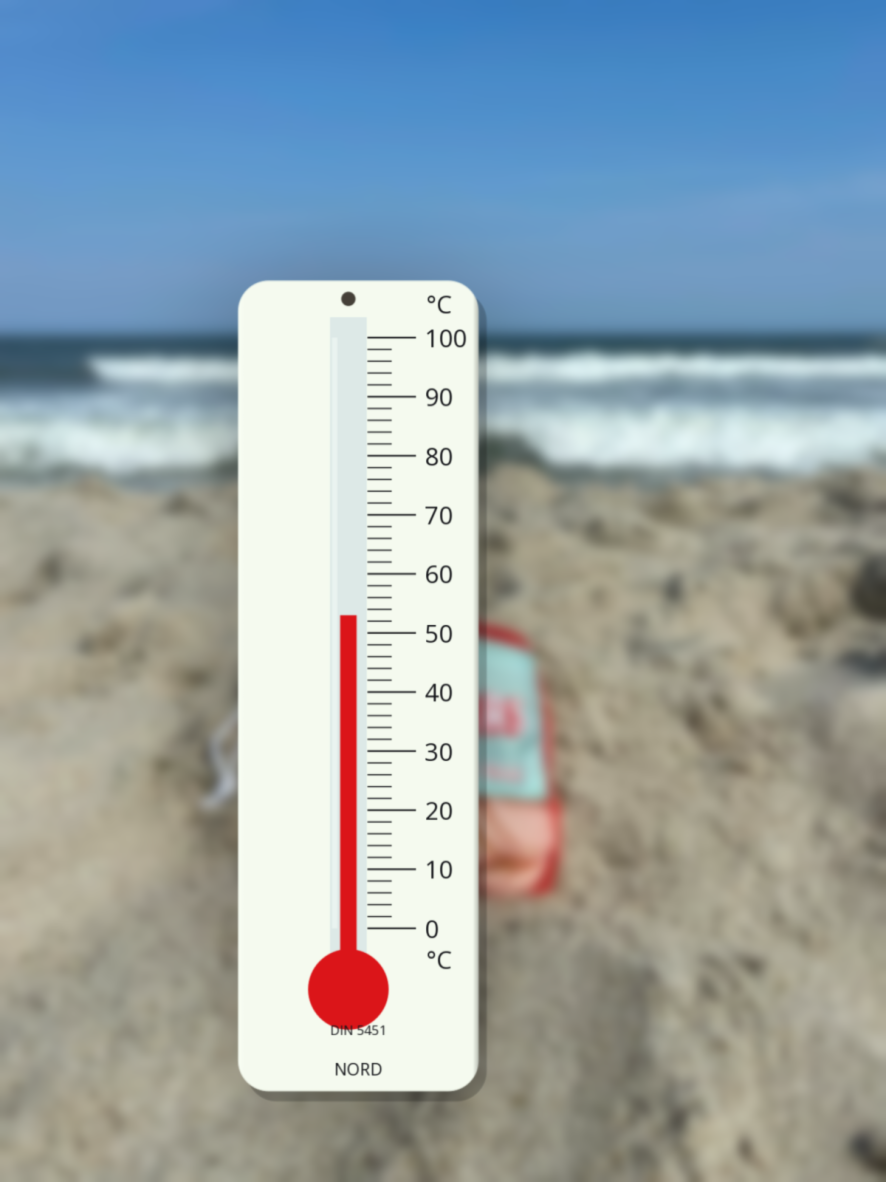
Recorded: 53; °C
